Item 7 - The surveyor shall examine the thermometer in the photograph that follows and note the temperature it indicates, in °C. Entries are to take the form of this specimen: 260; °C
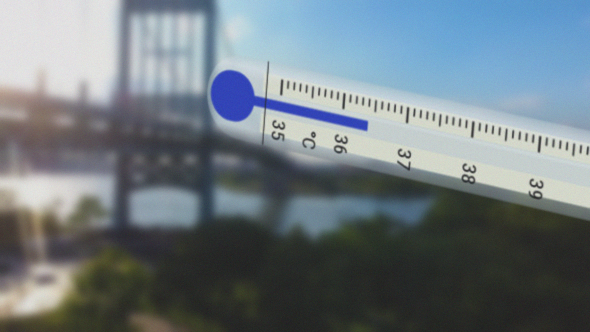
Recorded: 36.4; °C
